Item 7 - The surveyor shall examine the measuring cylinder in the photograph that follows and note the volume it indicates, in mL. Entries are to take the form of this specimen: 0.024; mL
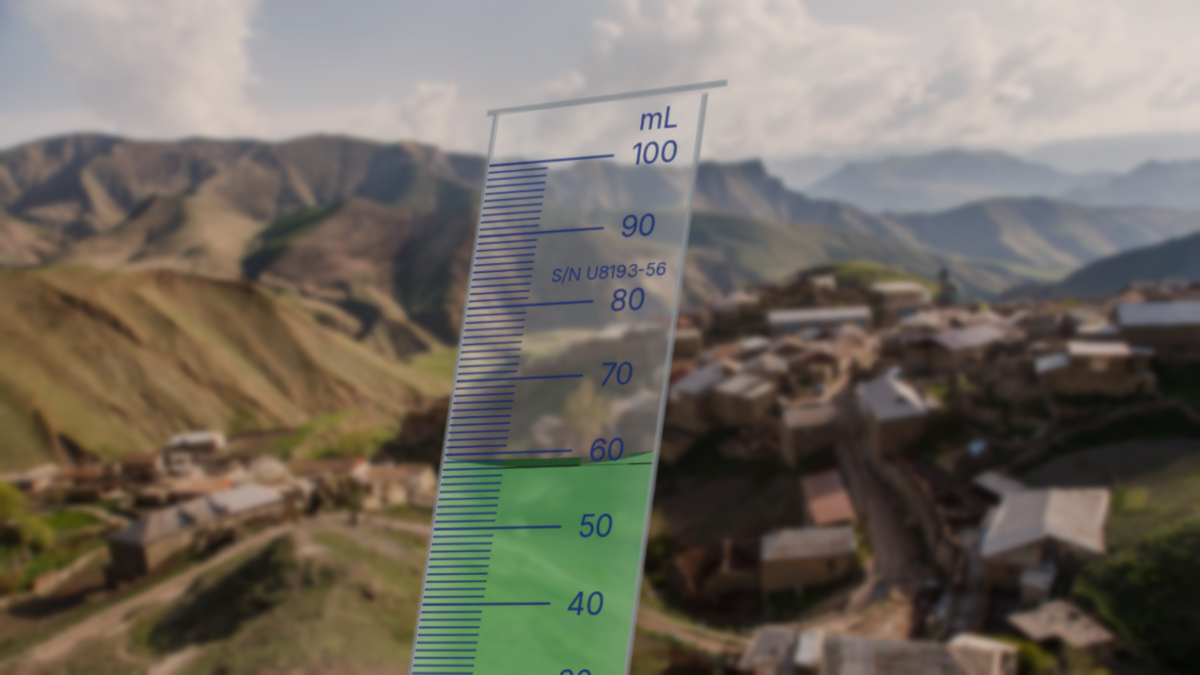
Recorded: 58; mL
